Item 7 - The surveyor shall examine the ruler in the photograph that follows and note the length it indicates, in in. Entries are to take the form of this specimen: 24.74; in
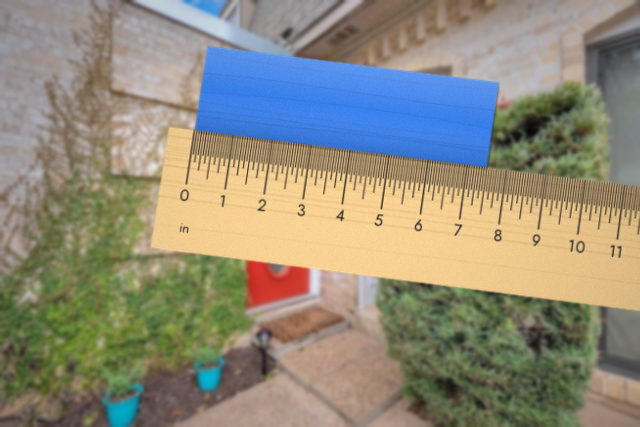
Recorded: 7.5; in
